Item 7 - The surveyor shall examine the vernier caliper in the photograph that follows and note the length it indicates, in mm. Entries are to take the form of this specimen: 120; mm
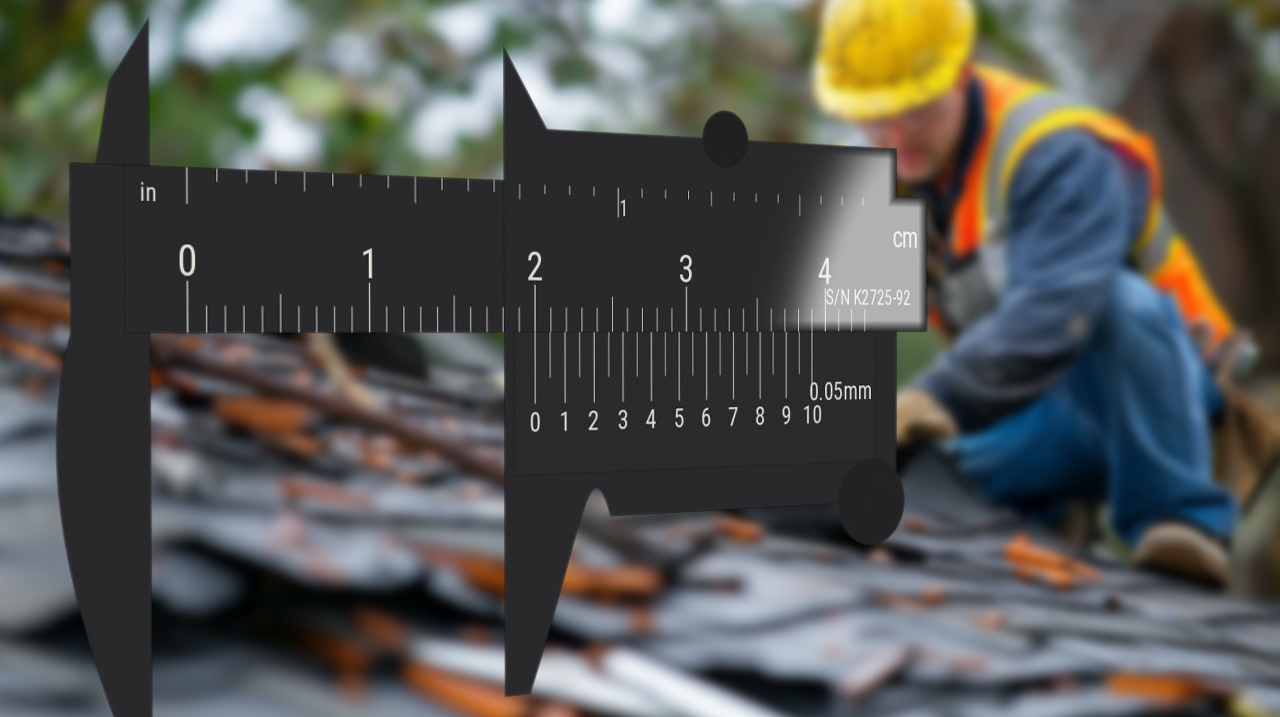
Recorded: 20.0; mm
